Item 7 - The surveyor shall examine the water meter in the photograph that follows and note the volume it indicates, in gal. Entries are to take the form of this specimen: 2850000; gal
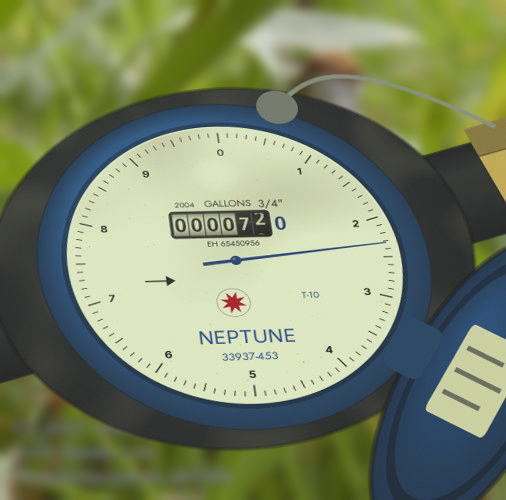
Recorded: 722.3; gal
